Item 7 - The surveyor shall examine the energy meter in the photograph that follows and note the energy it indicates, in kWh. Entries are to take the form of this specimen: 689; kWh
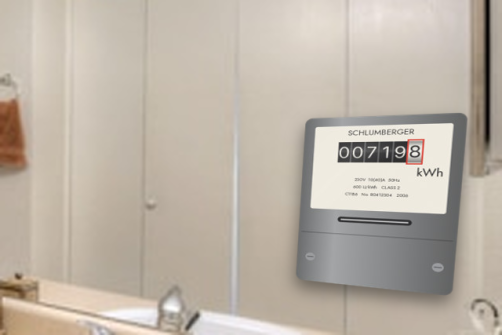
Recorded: 719.8; kWh
